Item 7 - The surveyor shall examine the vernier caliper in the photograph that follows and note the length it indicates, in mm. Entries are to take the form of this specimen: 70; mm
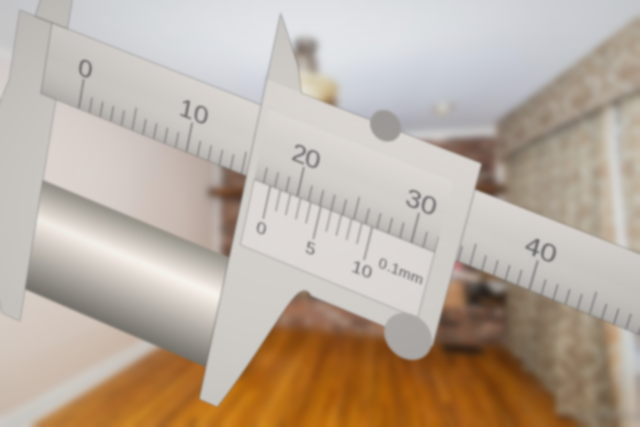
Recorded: 17.6; mm
